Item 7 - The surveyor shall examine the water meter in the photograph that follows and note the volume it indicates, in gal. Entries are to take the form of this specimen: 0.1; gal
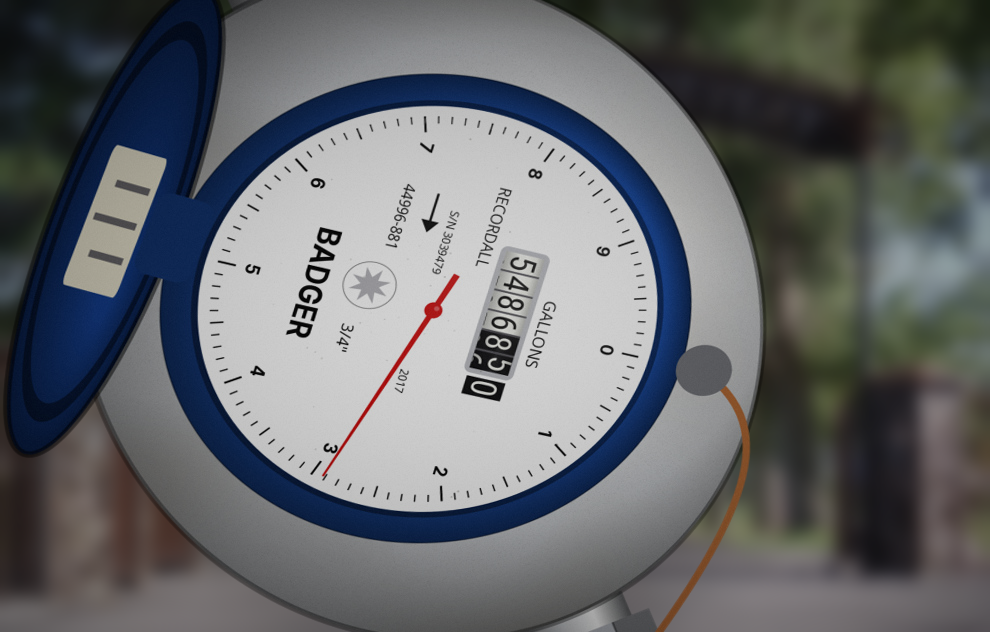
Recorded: 5486852.9; gal
